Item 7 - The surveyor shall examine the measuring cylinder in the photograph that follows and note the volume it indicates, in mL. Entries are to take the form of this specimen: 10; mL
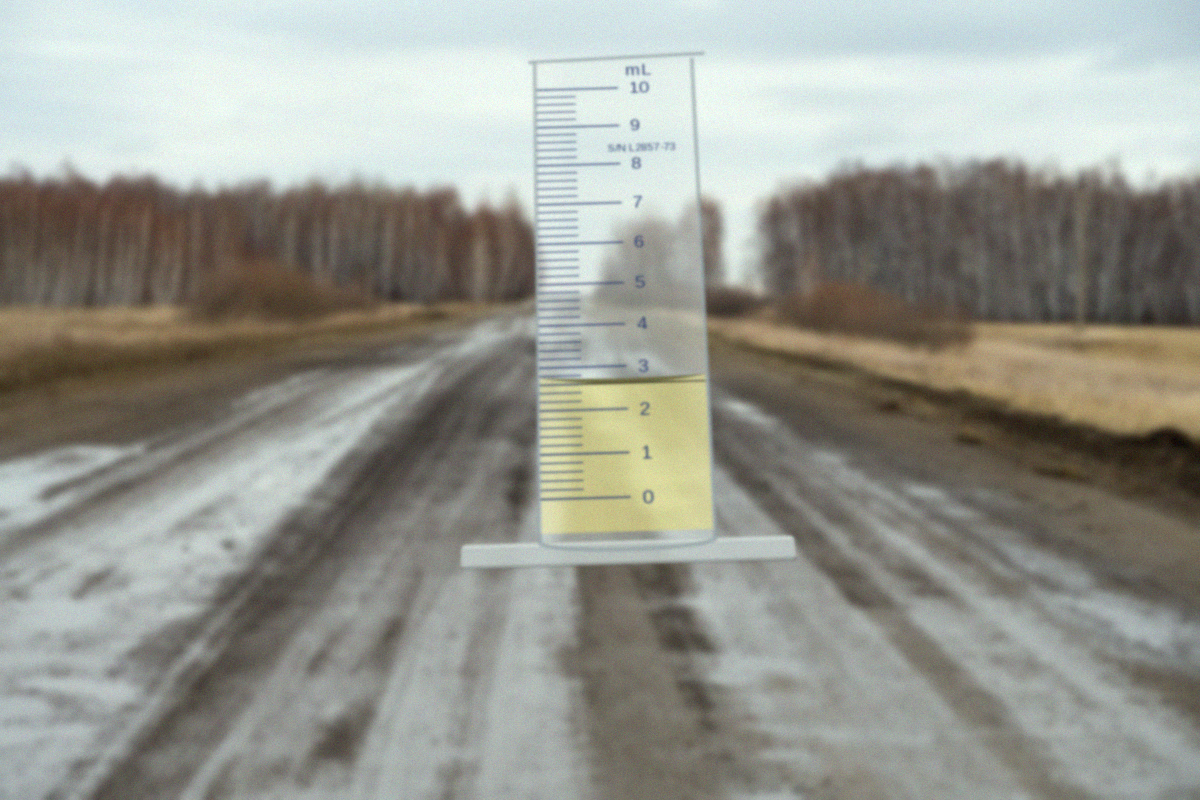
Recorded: 2.6; mL
